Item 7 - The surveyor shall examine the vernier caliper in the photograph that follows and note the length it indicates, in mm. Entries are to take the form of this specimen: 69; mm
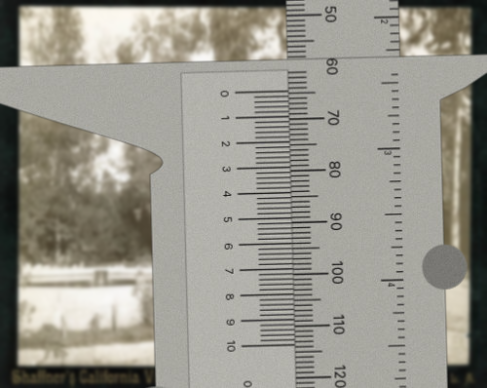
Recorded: 64.6; mm
